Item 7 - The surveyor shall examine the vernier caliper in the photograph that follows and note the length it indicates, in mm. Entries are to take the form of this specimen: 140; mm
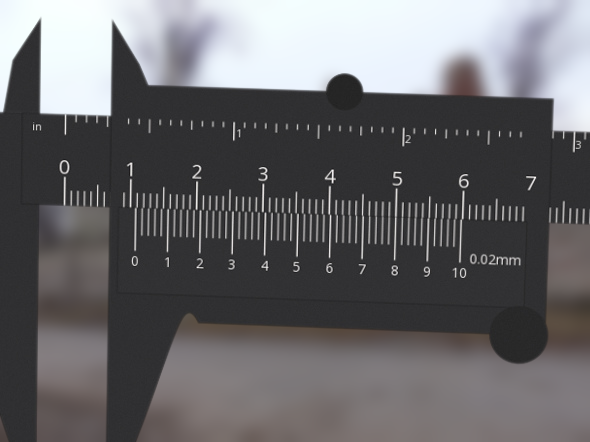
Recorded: 10.8; mm
